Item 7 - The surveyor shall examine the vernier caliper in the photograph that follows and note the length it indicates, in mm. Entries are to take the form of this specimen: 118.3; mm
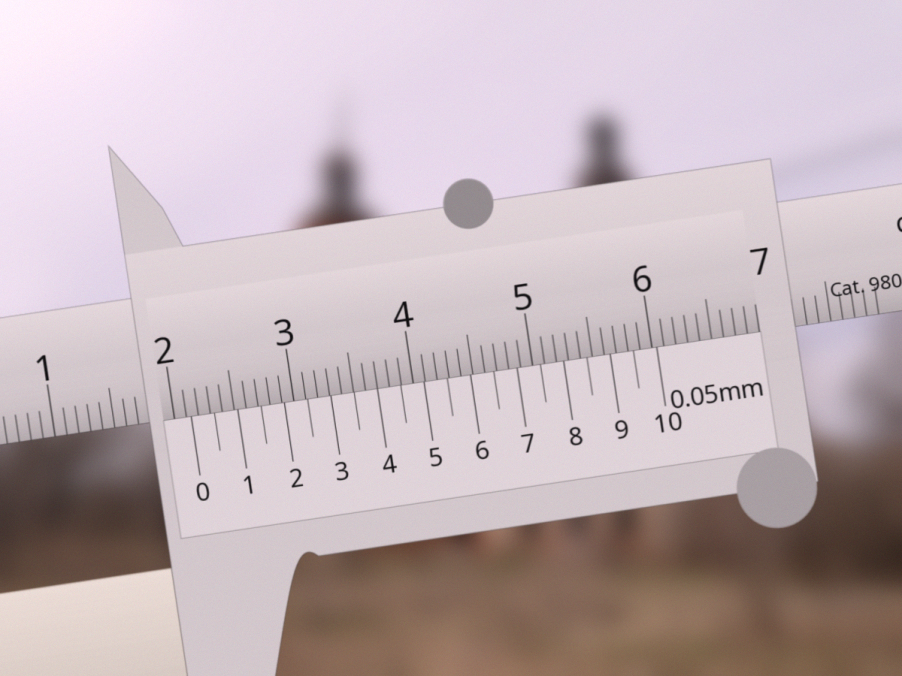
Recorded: 21.4; mm
